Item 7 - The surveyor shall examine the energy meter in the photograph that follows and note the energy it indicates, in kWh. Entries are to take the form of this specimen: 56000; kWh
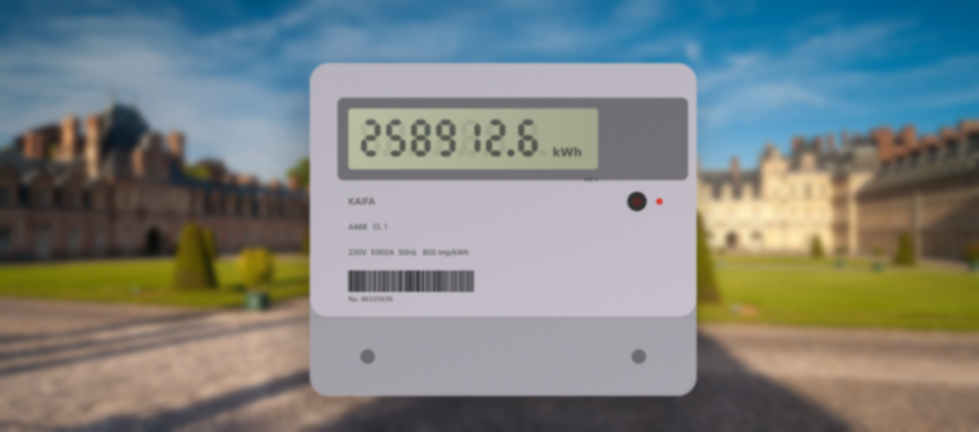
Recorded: 258912.6; kWh
